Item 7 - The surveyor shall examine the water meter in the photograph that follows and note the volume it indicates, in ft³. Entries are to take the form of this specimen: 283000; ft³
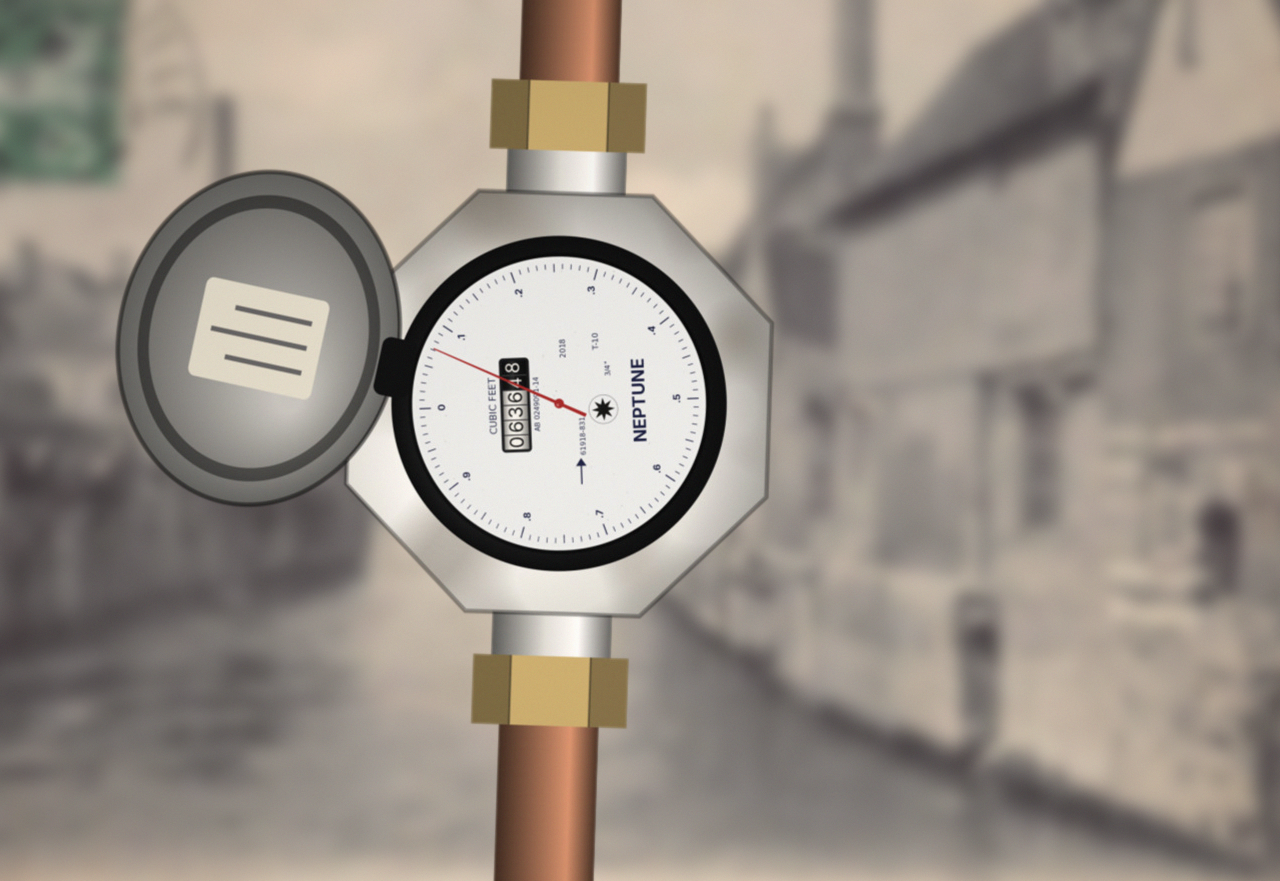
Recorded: 63648.07; ft³
